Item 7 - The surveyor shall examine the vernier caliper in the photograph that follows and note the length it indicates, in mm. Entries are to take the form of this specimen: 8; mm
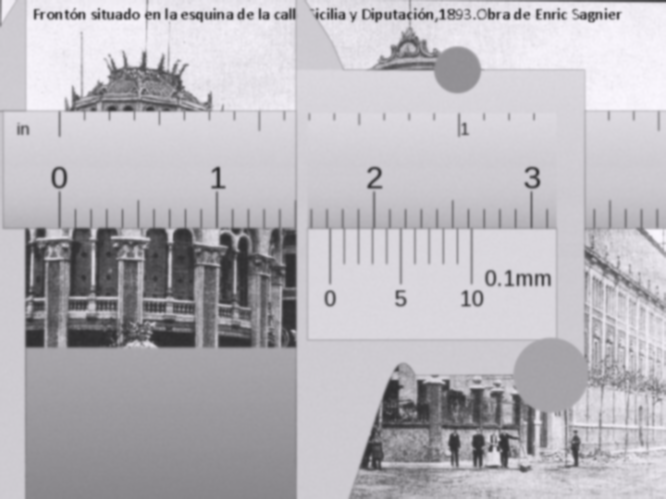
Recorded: 17.2; mm
